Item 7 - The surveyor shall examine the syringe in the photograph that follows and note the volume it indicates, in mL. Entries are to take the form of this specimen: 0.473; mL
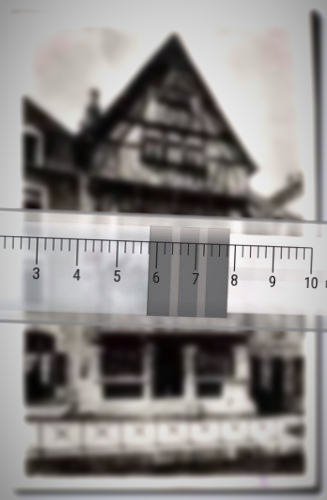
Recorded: 5.8; mL
